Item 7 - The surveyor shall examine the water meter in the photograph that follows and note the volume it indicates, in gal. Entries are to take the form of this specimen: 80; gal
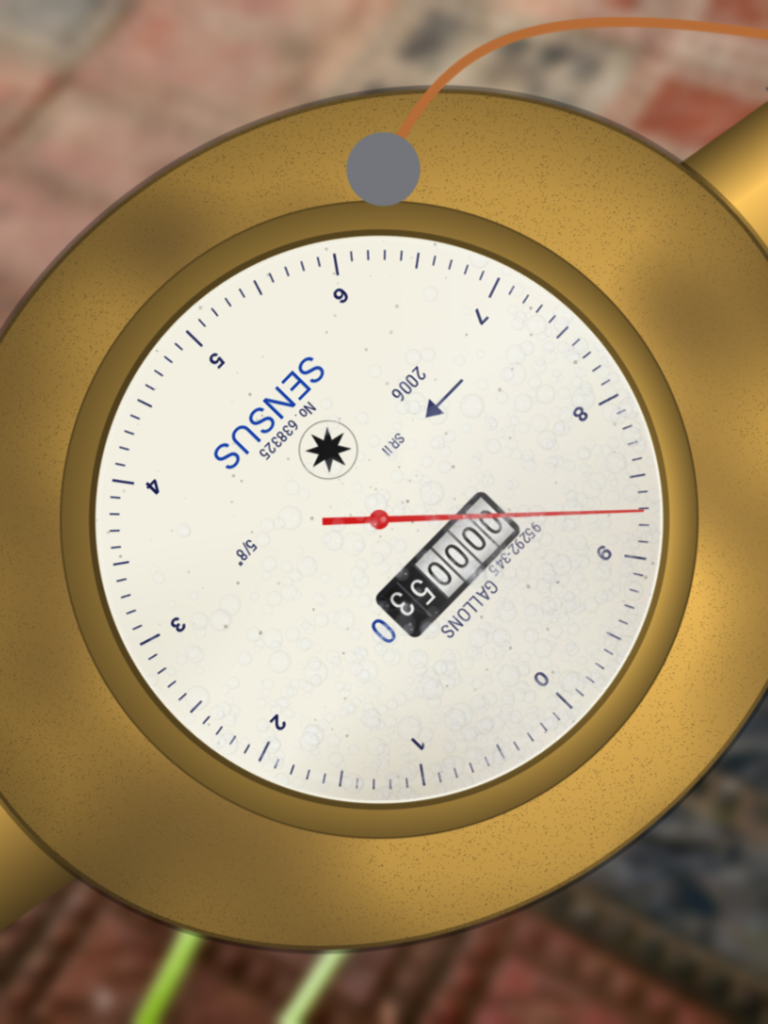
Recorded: 528.7; gal
